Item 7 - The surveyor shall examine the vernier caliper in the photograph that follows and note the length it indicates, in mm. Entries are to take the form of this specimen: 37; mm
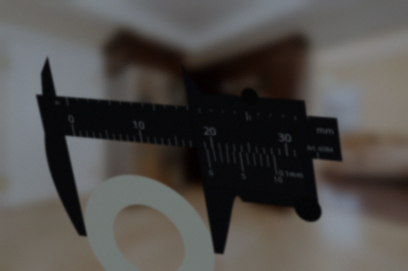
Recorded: 19.2; mm
